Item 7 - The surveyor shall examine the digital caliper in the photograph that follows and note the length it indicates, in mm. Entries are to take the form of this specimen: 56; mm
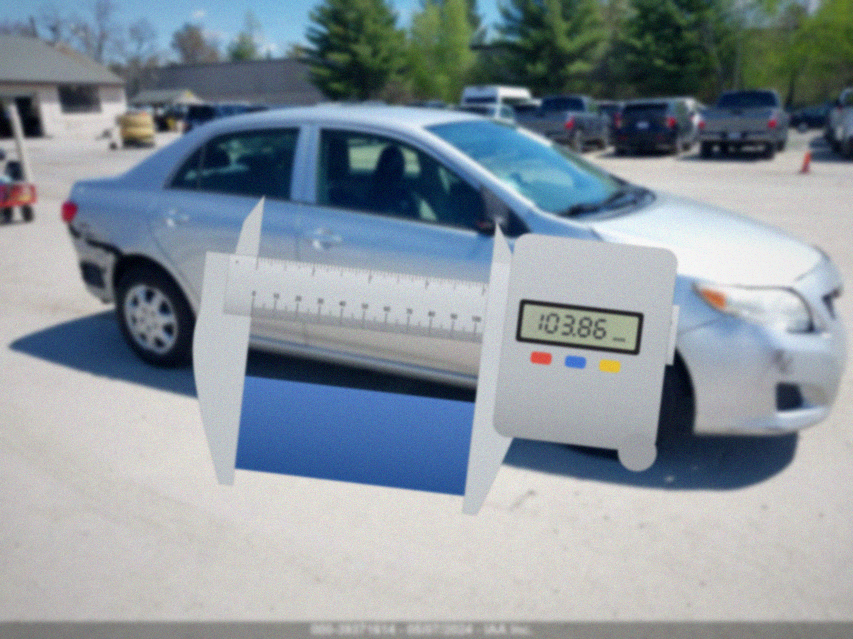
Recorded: 103.86; mm
